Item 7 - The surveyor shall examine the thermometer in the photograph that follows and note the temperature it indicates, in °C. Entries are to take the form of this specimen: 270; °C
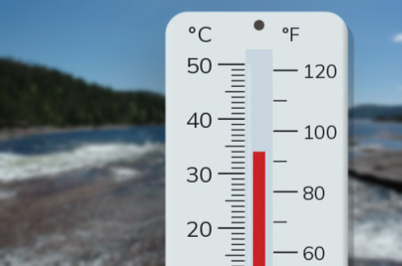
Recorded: 34; °C
